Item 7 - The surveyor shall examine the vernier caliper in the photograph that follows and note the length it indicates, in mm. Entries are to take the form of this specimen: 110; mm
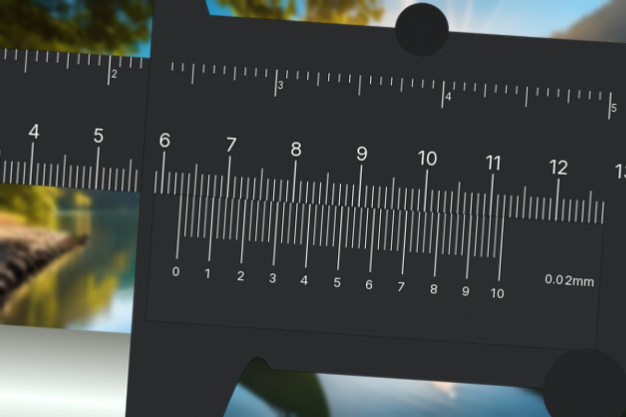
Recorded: 63.0; mm
